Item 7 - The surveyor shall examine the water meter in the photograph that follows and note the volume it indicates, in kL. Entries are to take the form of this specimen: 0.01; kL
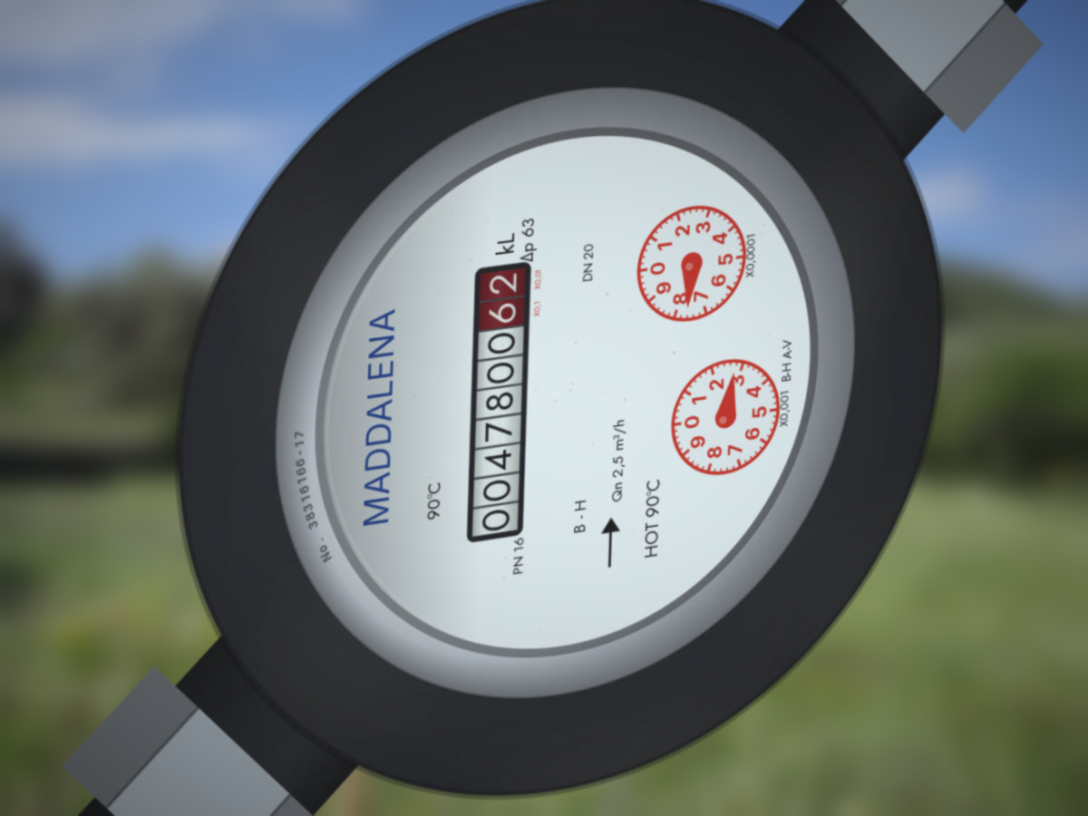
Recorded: 47800.6227; kL
